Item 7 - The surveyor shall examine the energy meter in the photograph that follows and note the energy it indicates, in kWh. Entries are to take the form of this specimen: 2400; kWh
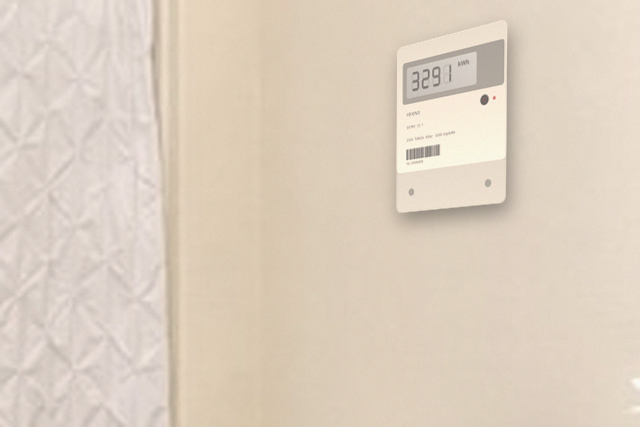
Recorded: 3291; kWh
